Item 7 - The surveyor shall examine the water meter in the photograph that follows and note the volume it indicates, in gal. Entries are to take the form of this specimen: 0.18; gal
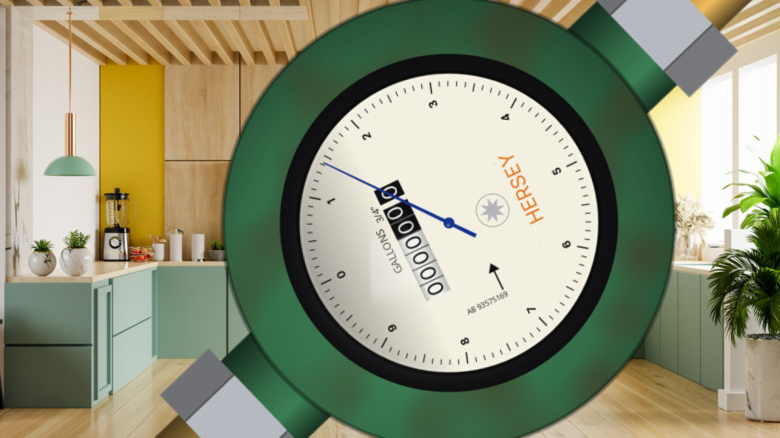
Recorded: 1.4; gal
